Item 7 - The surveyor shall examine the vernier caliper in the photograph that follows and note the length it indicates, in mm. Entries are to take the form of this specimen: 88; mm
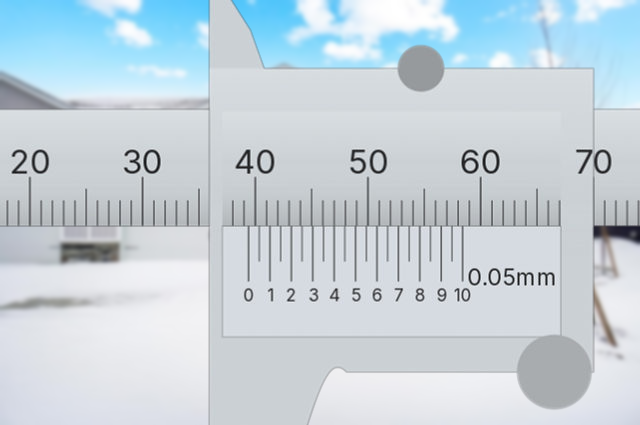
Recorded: 39.4; mm
